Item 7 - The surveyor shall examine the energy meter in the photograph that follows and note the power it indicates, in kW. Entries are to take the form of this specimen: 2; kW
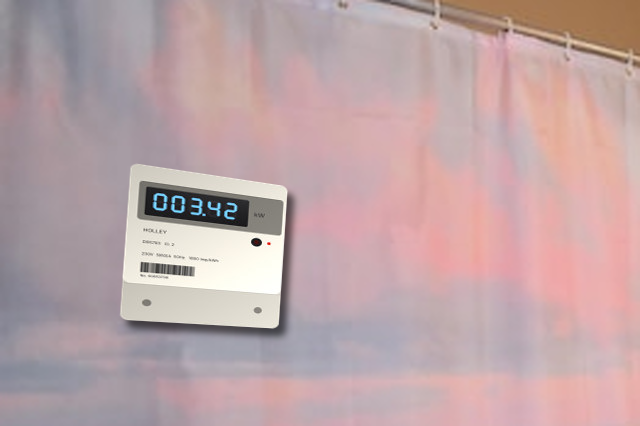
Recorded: 3.42; kW
